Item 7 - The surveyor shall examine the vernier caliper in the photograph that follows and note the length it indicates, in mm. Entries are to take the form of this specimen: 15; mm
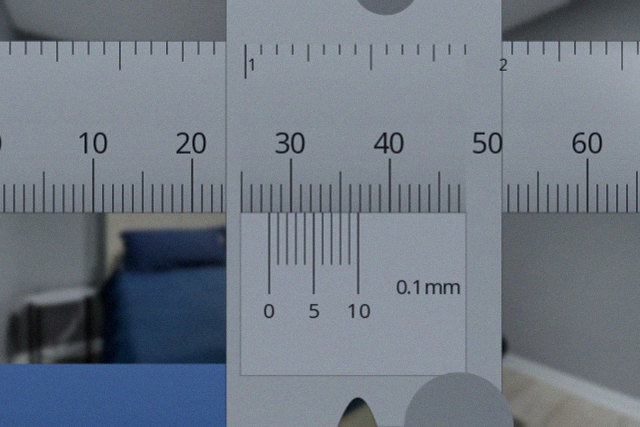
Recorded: 27.8; mm
